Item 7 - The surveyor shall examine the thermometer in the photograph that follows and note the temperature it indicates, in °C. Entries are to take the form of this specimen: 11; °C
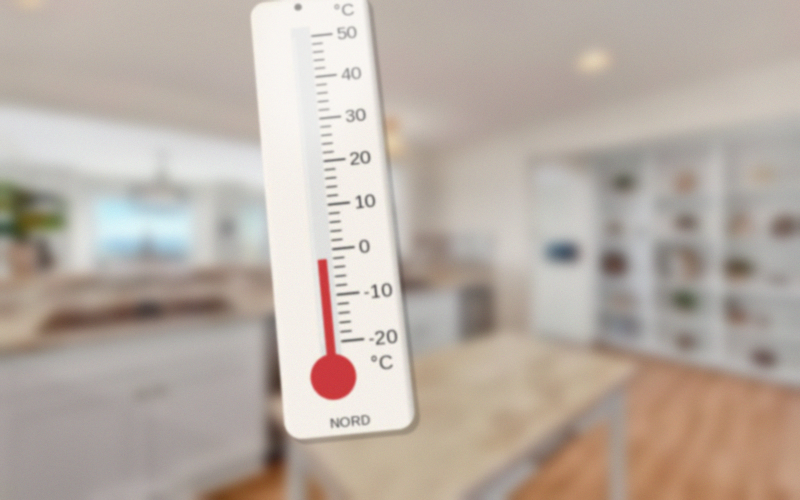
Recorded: -2; °C
